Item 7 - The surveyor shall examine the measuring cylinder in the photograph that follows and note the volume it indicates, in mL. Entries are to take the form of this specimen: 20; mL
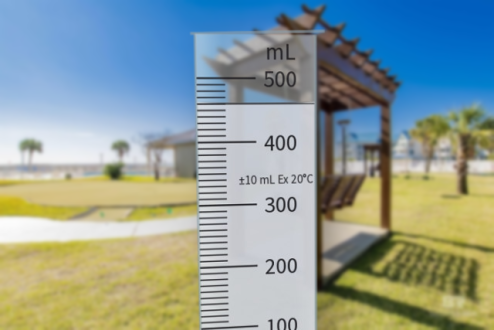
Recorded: 460; mL
